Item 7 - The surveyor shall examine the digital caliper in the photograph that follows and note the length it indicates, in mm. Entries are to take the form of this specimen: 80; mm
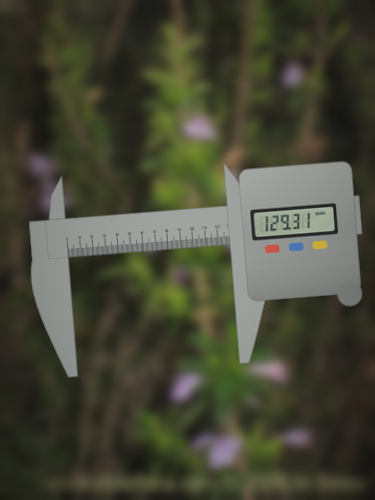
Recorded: 129.31; mm
